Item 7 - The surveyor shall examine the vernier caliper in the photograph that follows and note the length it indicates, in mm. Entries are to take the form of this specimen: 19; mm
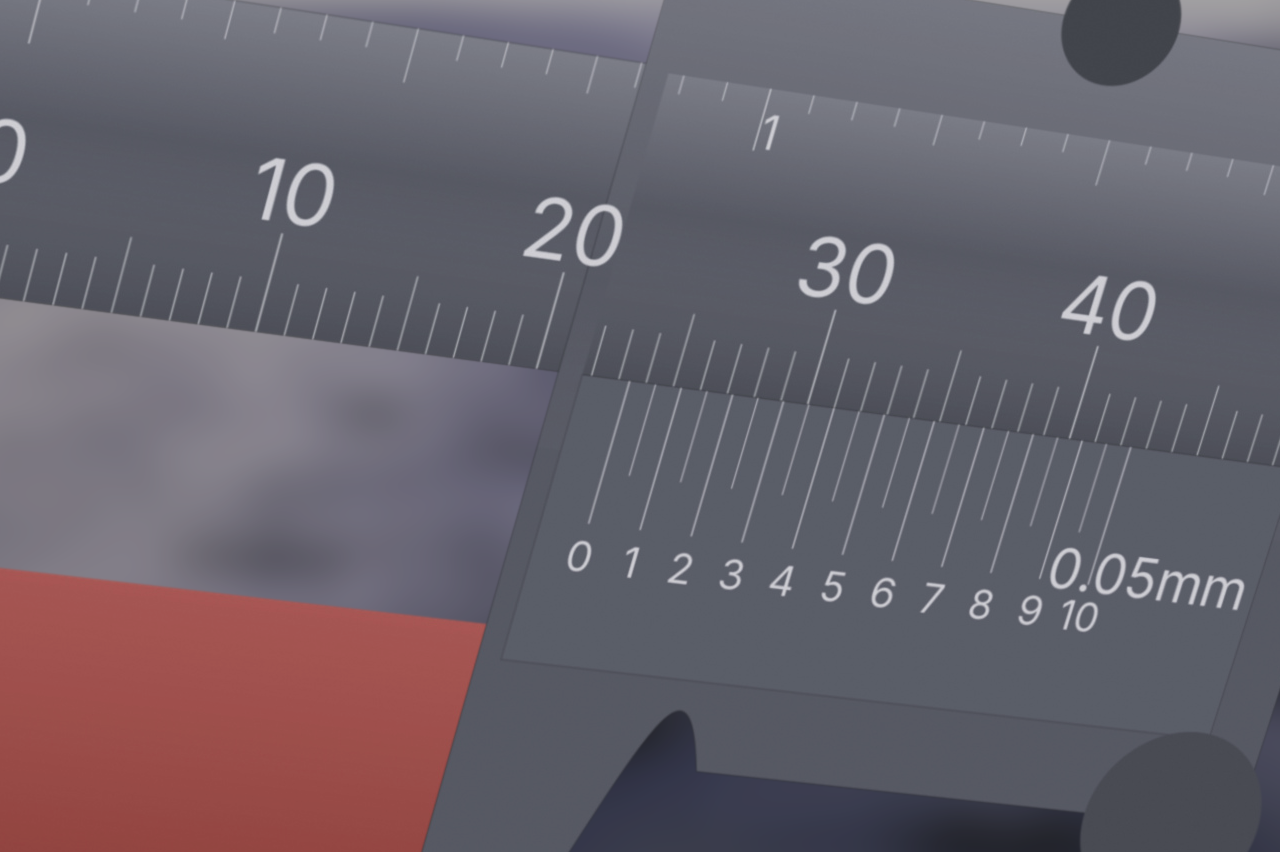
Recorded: 23.4; mm
